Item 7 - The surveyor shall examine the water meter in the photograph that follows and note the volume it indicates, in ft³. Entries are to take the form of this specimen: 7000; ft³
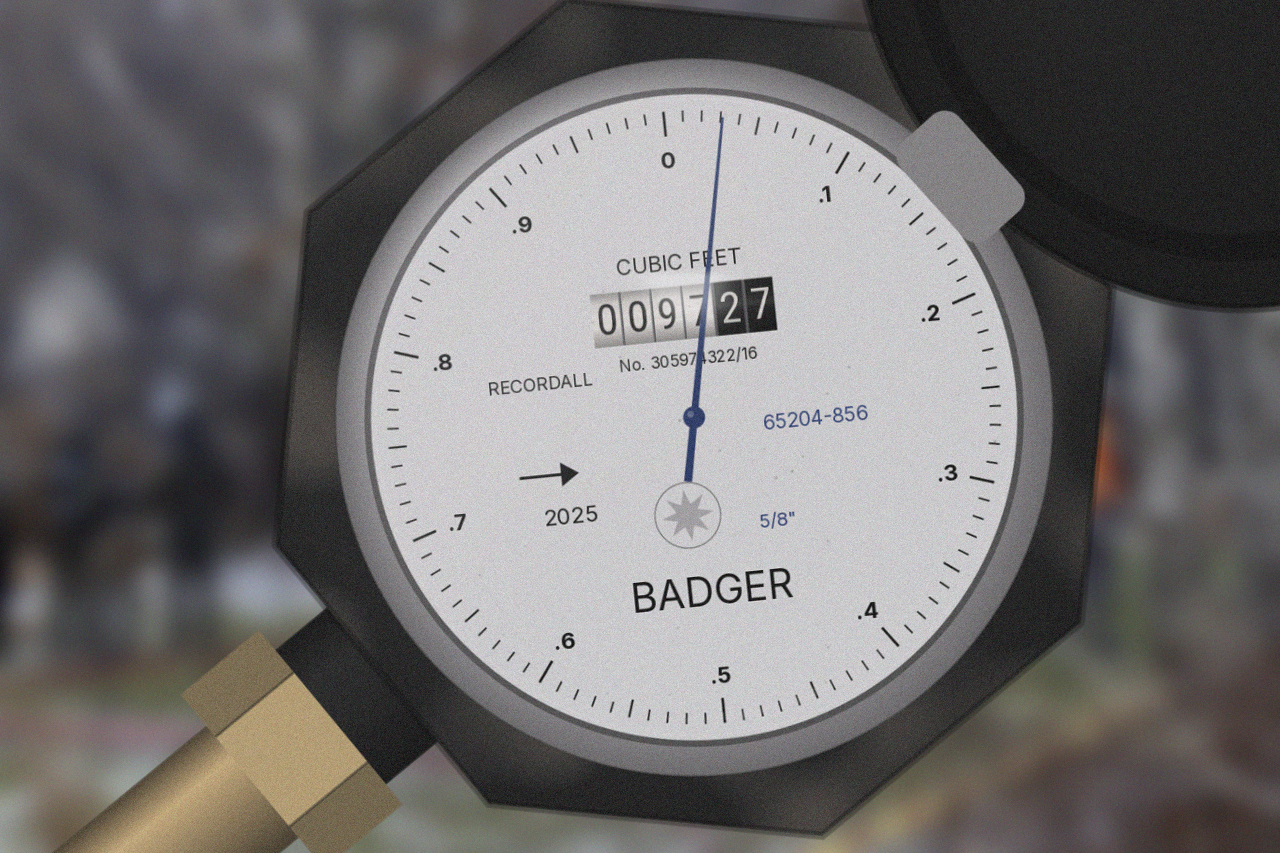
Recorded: 9727.03; ft³
